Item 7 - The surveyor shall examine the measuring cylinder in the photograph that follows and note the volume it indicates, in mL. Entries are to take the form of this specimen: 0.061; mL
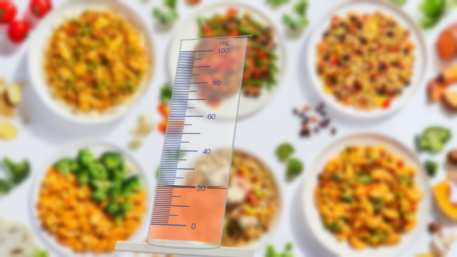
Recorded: 20; mL
